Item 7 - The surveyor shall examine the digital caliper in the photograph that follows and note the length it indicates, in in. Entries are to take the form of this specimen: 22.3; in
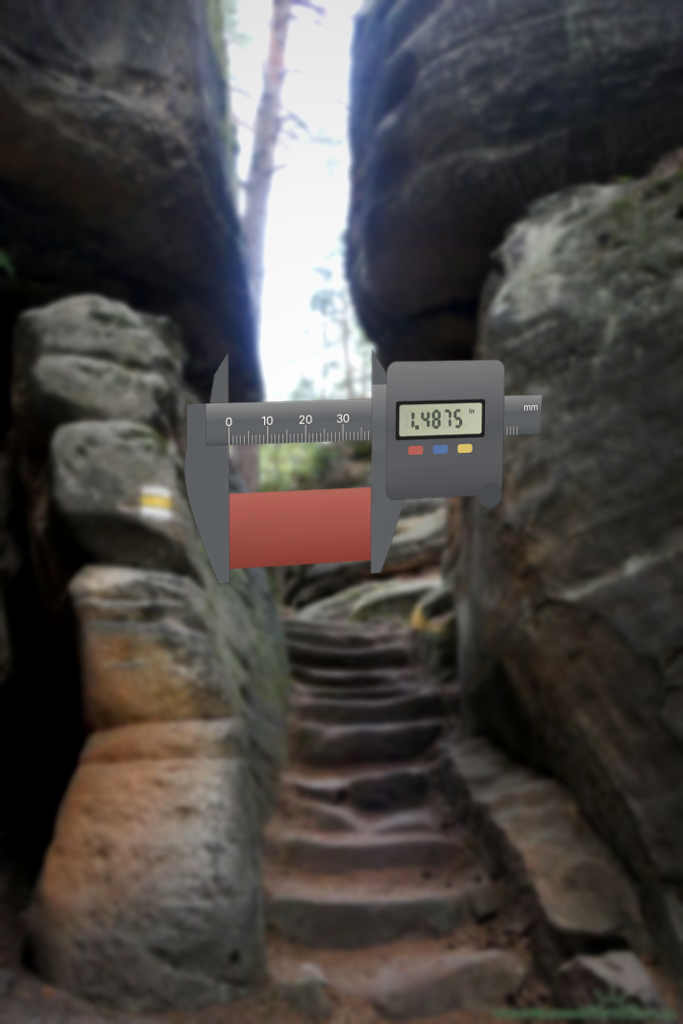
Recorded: 1.4875; in
